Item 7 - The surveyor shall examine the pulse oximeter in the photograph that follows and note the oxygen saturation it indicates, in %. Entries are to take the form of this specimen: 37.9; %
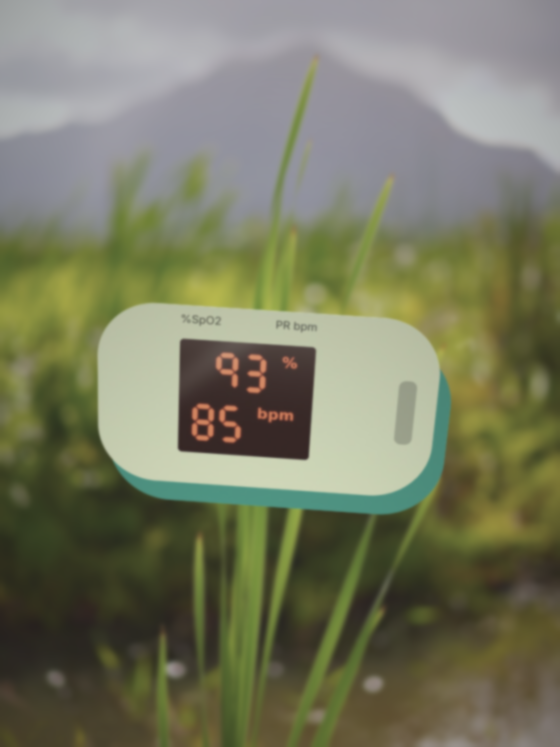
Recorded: 93; %
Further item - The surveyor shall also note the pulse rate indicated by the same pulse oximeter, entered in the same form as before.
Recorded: 85; bpm
